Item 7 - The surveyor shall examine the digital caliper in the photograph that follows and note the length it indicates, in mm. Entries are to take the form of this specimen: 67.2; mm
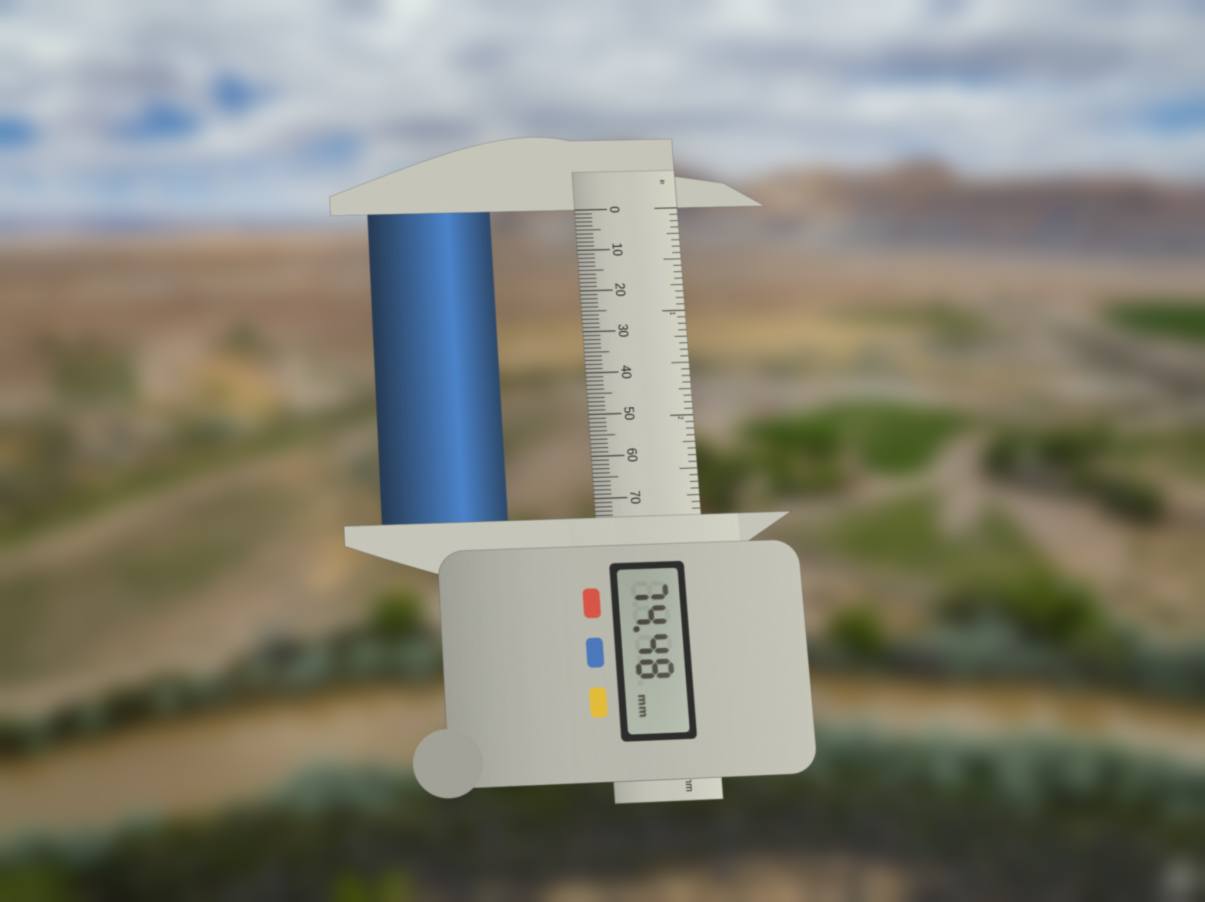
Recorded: 74.48; mm
